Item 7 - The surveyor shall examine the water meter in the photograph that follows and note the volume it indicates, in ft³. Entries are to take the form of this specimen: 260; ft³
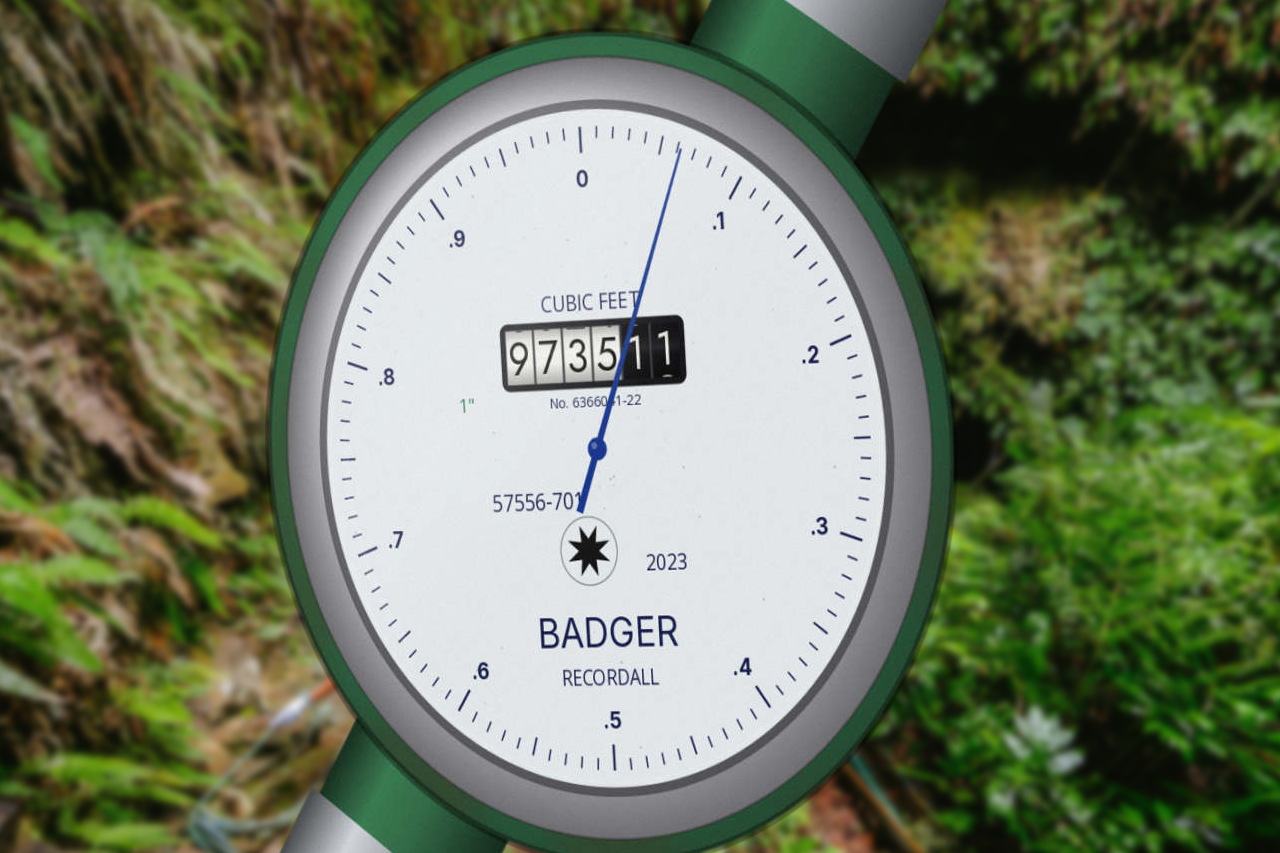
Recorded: 973511.06; ft³
